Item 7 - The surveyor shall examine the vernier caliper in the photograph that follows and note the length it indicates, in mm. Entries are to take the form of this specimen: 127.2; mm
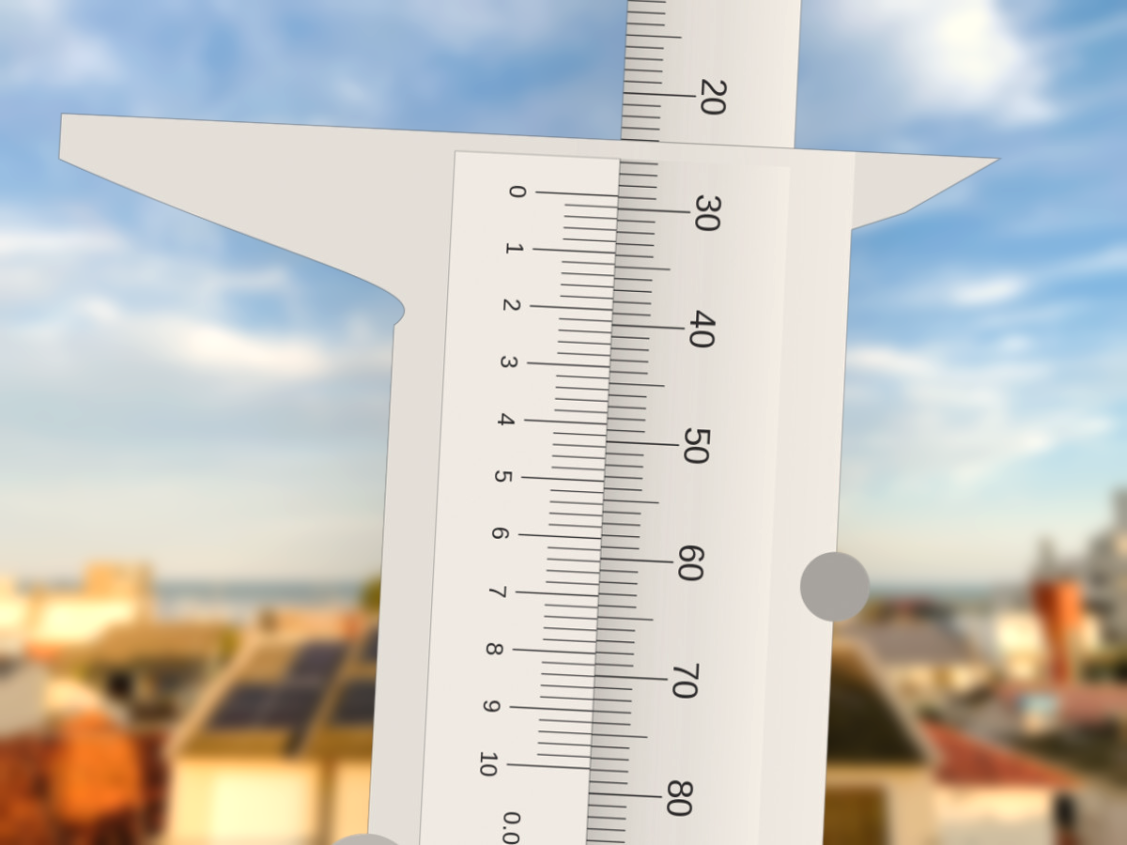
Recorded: 28.9; mm
